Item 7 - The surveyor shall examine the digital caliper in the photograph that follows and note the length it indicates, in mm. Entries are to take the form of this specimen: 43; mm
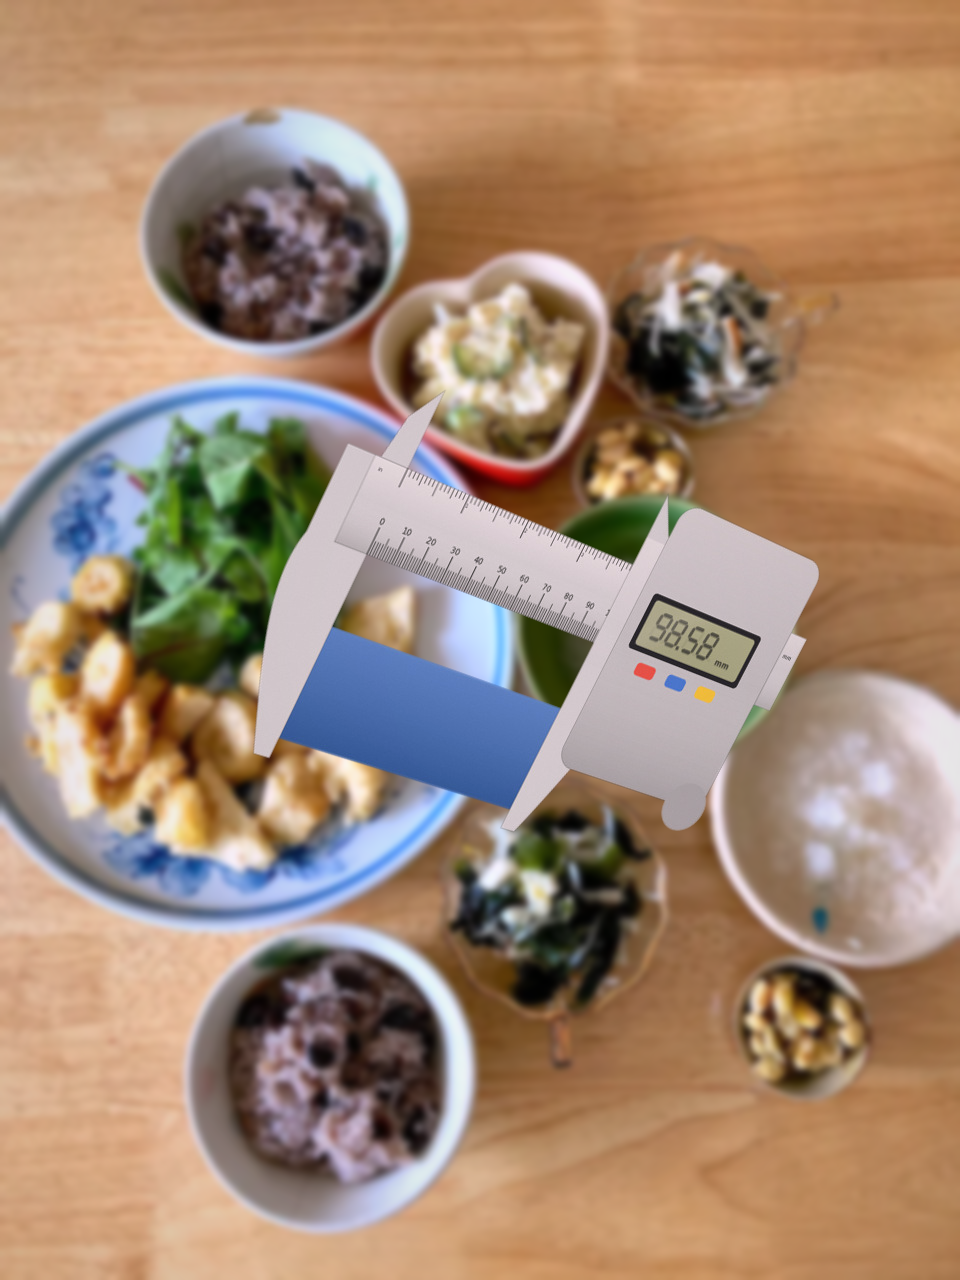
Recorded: 98.58; mm
